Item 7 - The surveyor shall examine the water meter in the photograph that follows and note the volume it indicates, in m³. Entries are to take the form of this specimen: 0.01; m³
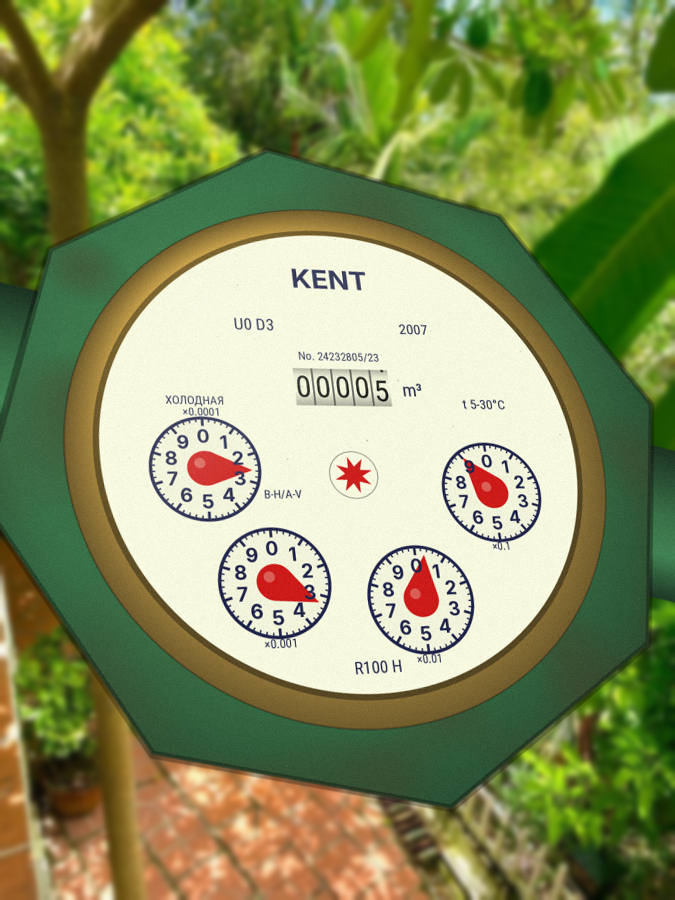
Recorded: 4.9032; m³
